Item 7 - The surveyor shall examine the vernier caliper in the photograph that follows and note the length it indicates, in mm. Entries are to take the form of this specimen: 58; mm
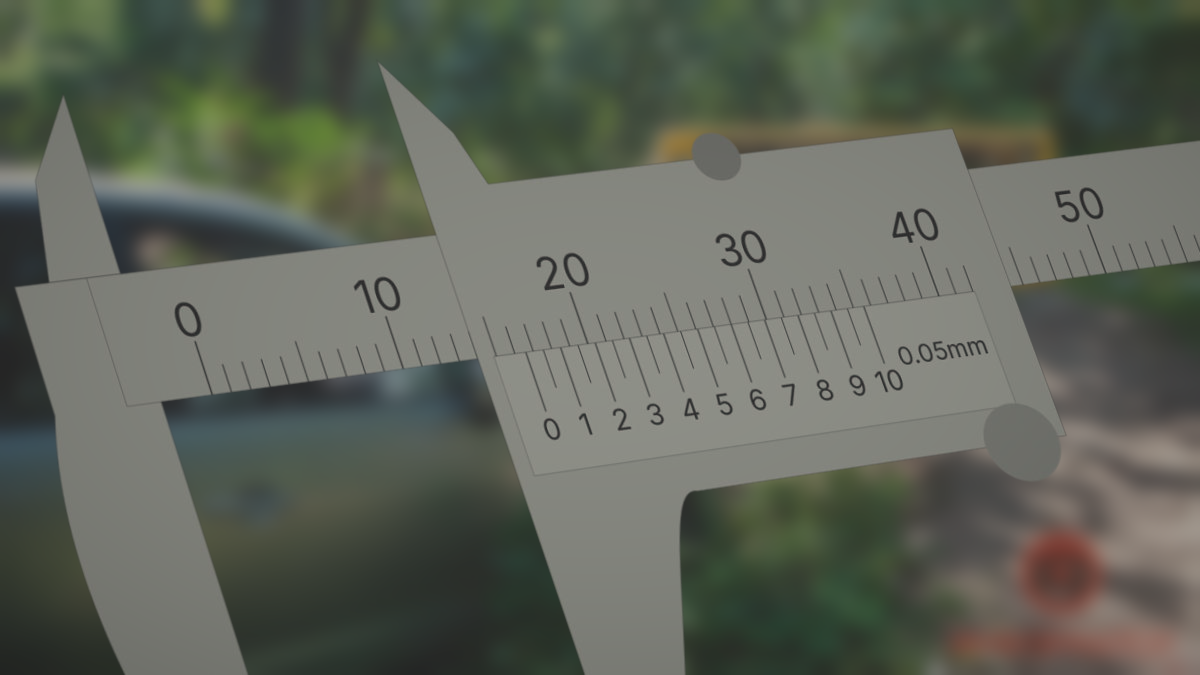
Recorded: 16.6; mm
